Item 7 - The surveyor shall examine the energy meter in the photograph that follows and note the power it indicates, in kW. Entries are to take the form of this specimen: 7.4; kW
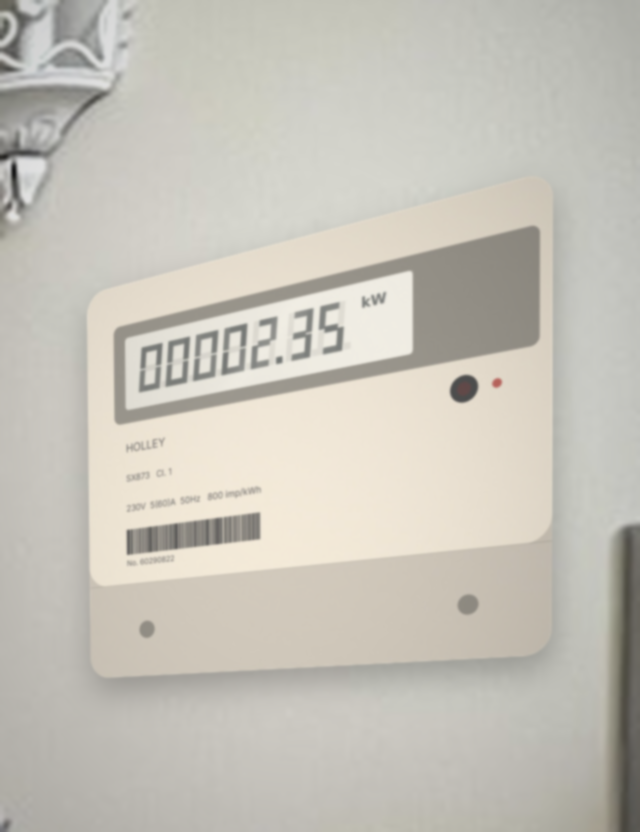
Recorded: 2.35; kW
